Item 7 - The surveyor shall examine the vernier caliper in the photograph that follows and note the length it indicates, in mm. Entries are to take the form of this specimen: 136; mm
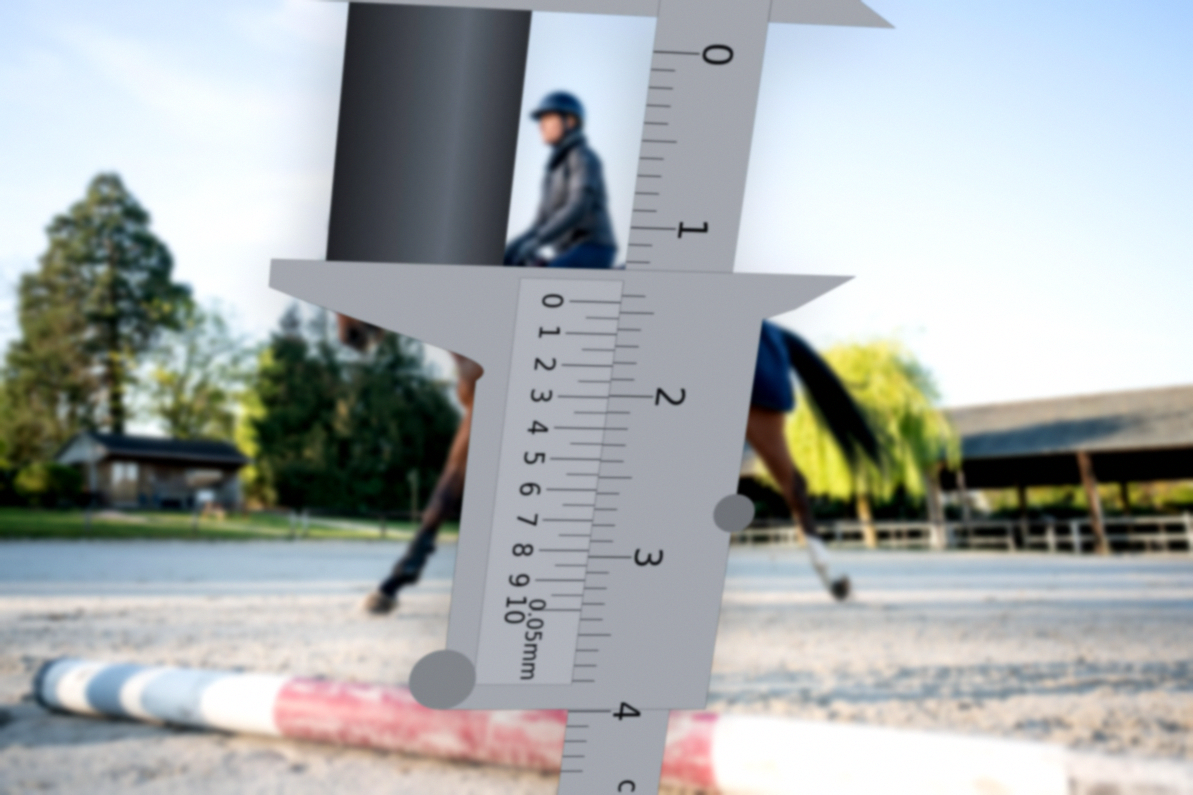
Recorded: 14.4; mm
